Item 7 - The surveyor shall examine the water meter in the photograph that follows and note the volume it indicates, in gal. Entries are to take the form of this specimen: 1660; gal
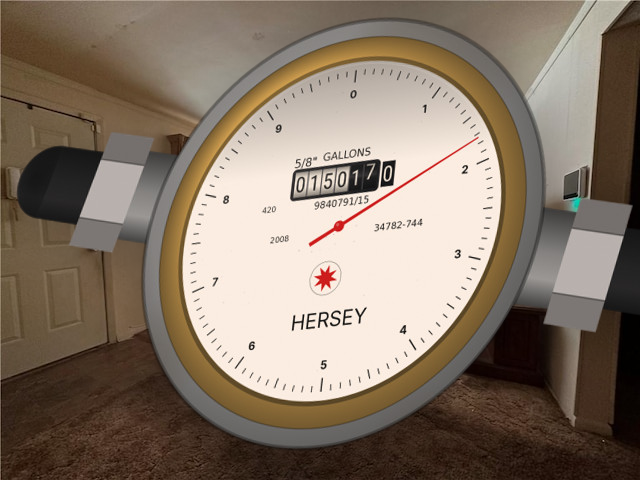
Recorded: 150171.7; gal
